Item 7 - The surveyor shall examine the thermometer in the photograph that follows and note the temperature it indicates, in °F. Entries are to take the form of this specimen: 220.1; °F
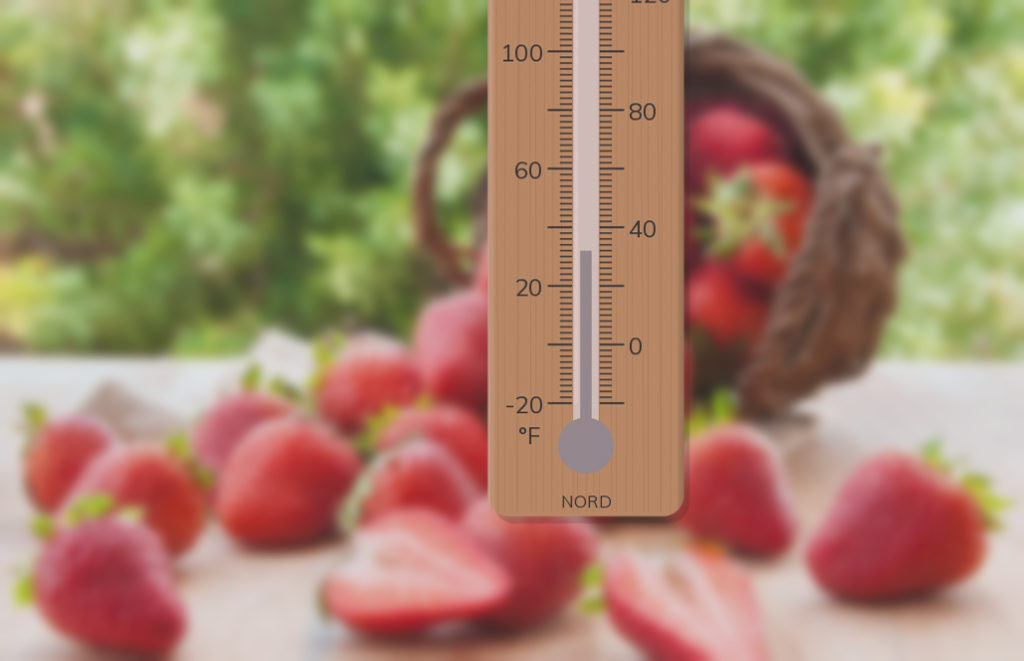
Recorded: 32; °F
